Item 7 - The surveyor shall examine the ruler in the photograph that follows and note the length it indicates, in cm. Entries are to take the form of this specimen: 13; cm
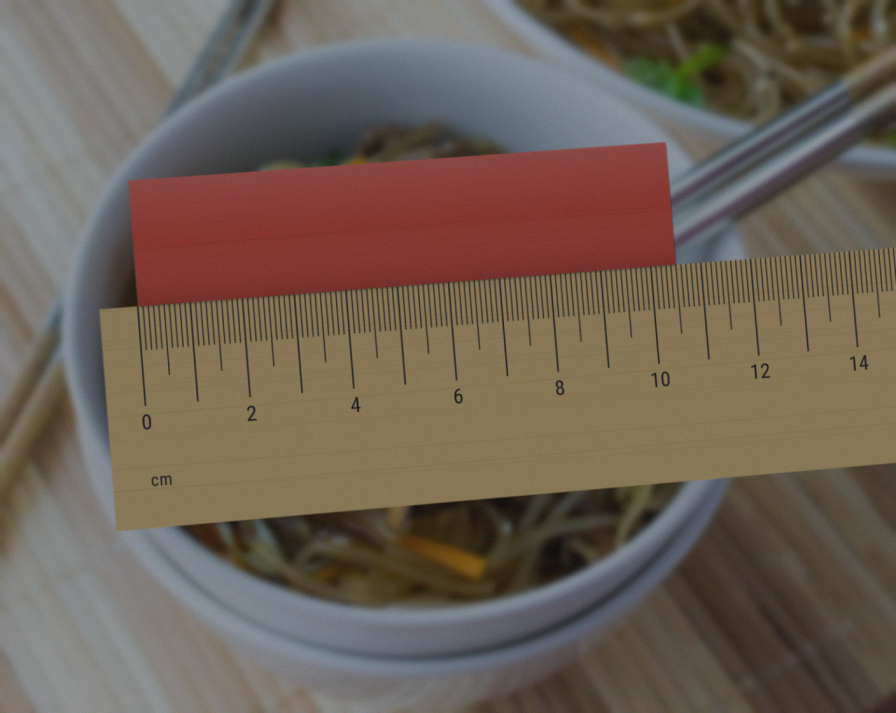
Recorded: 10.5; cm
